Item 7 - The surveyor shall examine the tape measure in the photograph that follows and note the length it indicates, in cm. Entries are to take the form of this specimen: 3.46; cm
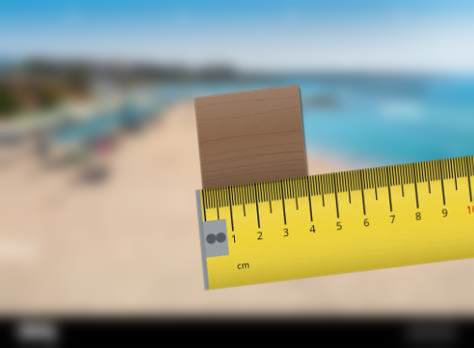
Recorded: 4; cm
